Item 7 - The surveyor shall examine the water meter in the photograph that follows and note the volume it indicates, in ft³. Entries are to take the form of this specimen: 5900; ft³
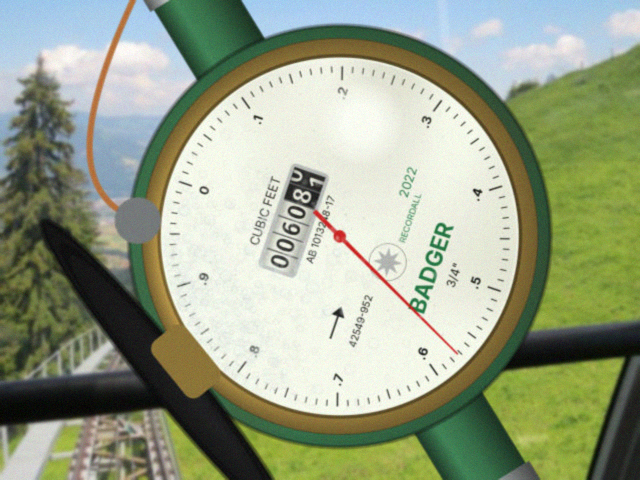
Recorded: 6080.57; ft³
